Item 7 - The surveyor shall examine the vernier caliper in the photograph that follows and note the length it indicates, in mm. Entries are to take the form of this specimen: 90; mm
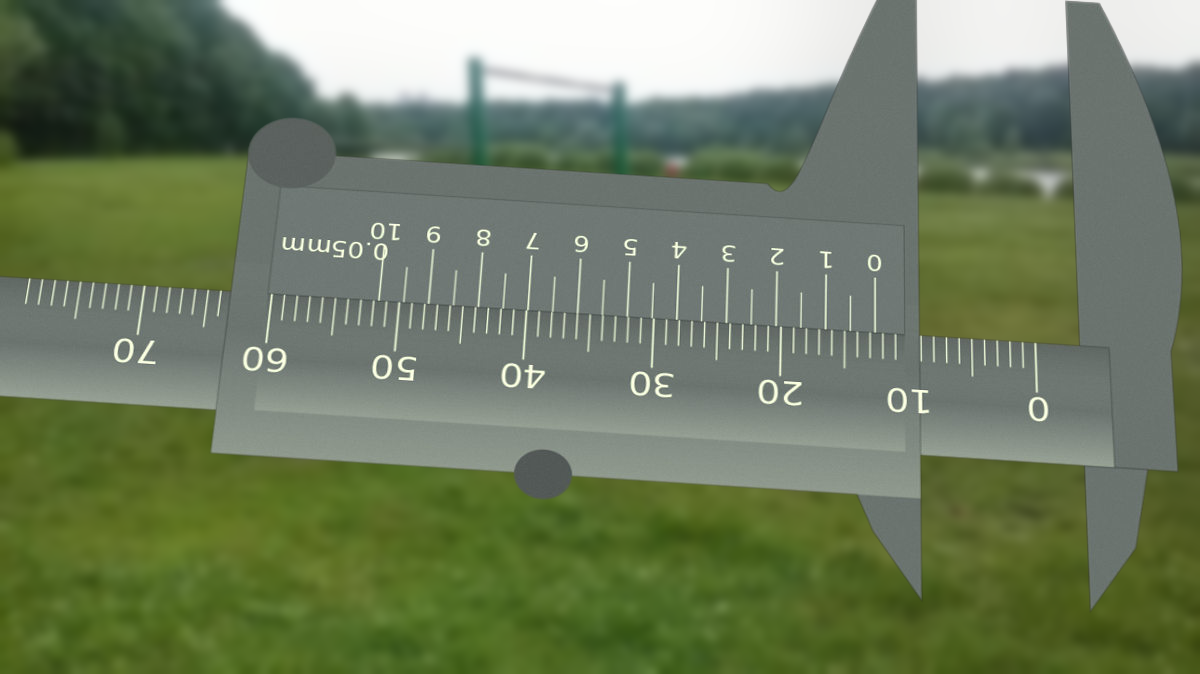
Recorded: 12.6; mm
